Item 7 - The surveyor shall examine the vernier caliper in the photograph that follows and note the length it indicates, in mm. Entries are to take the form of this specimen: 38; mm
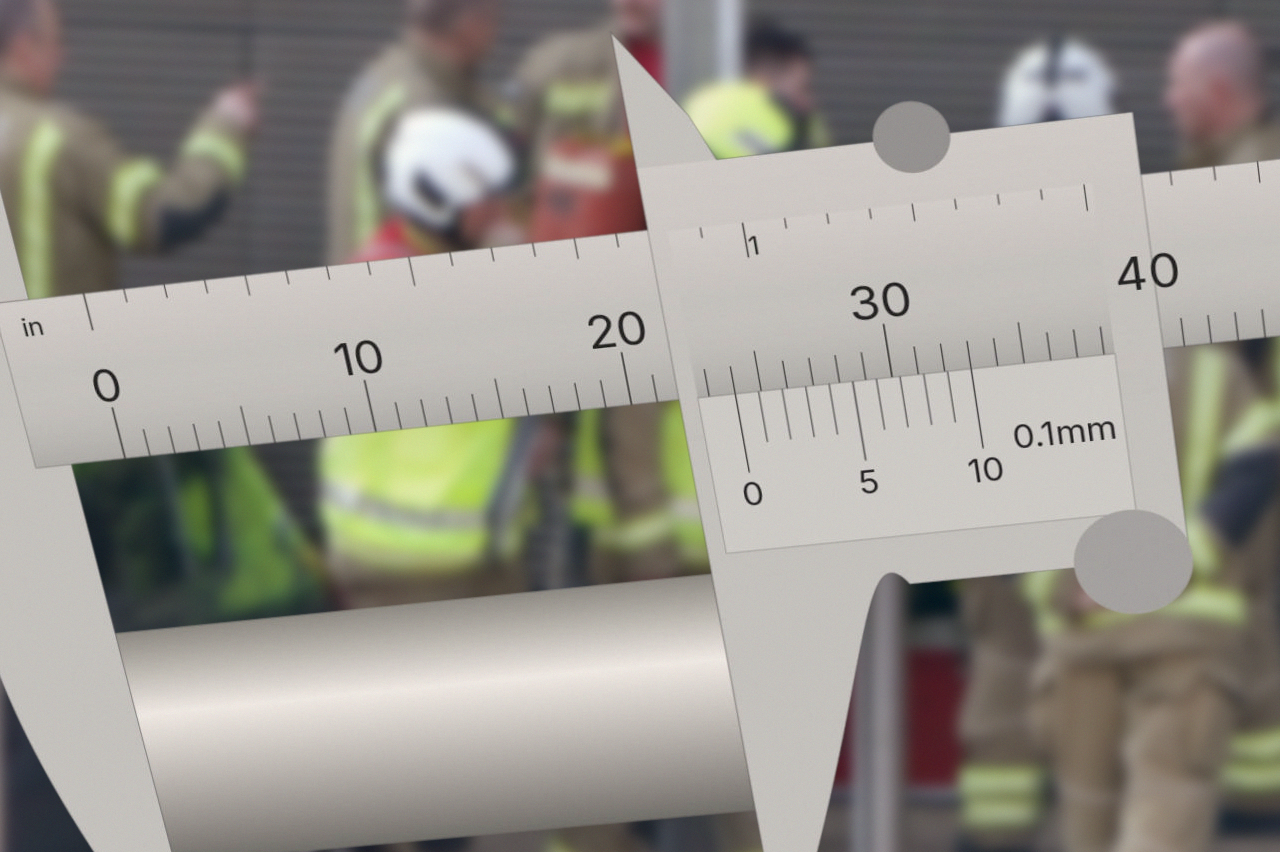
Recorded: 24.0; mm
